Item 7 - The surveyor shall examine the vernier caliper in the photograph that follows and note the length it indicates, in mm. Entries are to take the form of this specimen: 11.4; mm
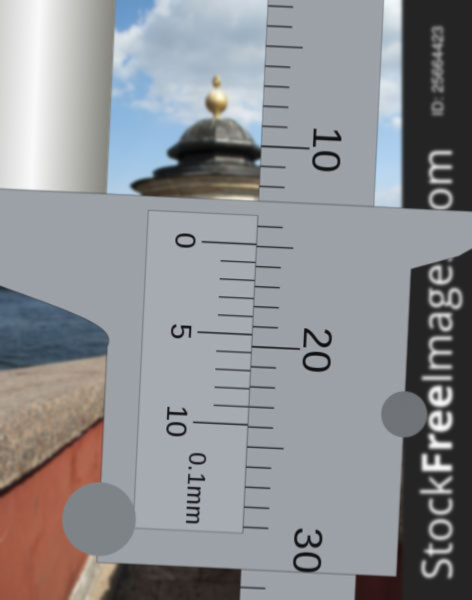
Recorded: 14.9; mm
